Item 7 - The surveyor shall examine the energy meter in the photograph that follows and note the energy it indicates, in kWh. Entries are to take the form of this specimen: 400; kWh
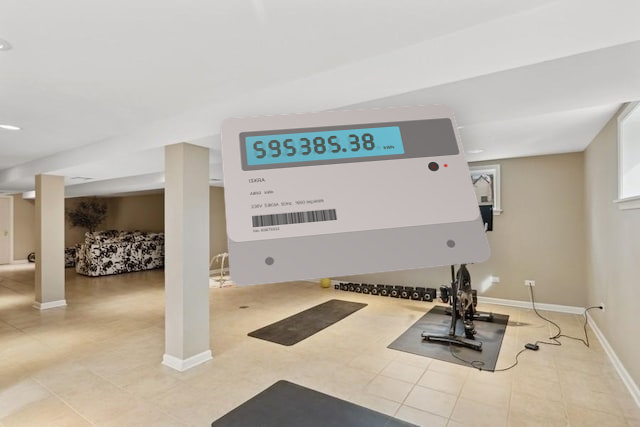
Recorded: 595385.38; kWh
